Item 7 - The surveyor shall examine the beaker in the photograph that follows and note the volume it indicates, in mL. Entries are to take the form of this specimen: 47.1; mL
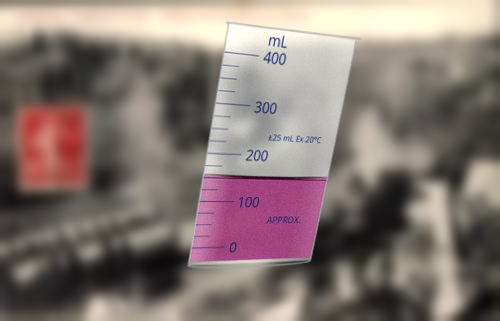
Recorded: 150; mL
